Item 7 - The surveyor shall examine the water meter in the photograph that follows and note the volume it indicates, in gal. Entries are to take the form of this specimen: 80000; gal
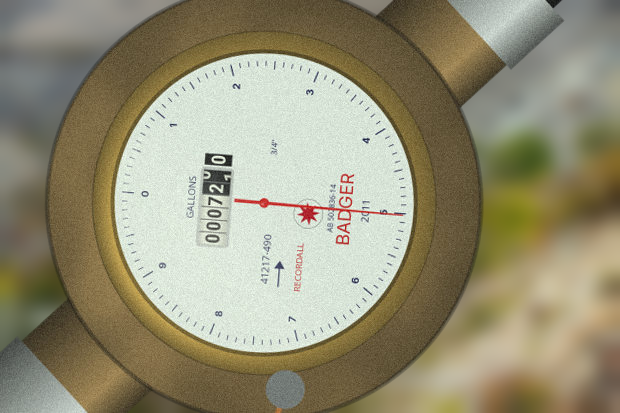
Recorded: 7205.0; gal
